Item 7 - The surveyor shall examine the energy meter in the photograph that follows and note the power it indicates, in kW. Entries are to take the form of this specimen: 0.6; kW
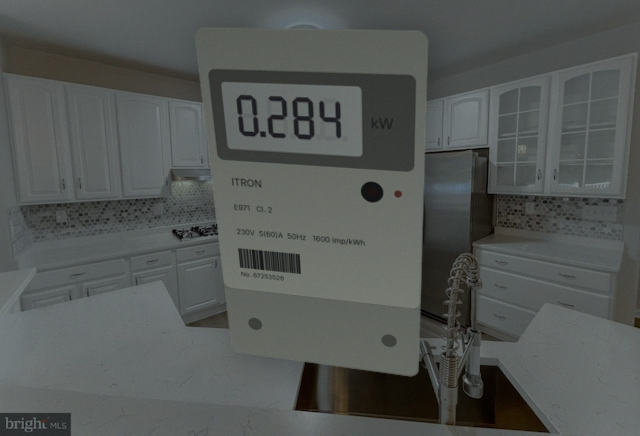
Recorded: 0.284; kW
